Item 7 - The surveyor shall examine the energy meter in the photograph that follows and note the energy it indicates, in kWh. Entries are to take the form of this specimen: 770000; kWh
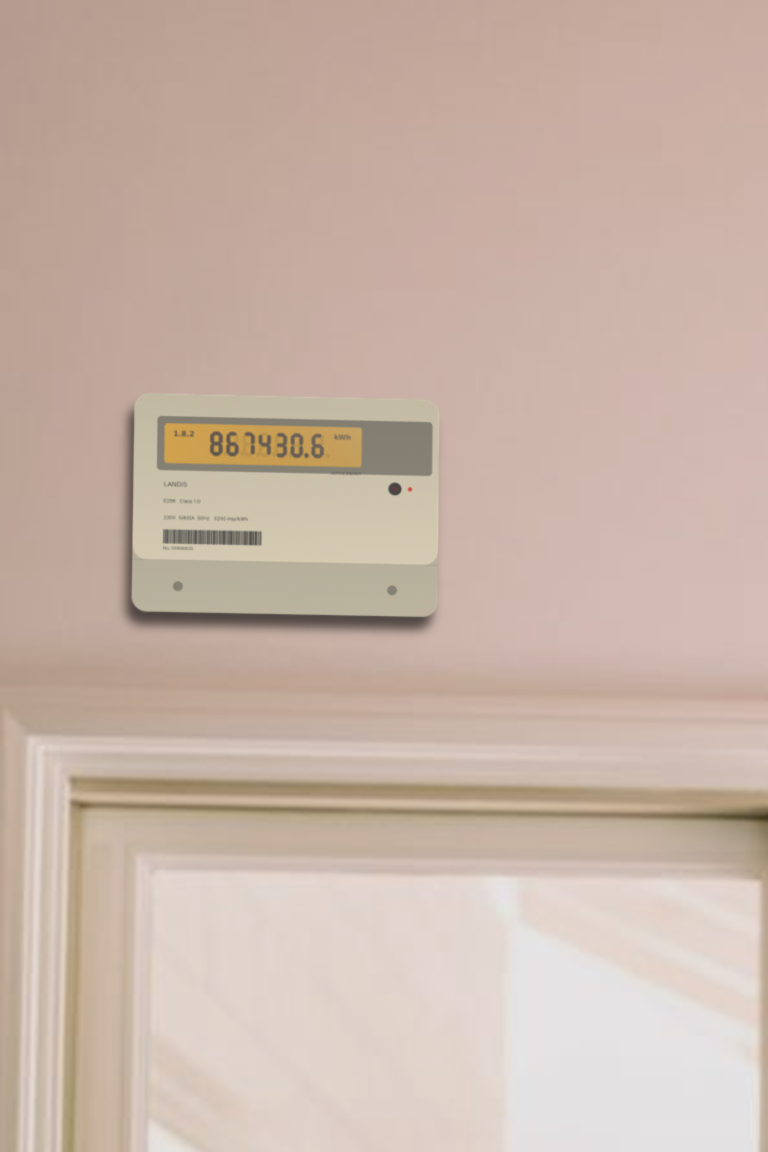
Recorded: 867430.6; kWh
